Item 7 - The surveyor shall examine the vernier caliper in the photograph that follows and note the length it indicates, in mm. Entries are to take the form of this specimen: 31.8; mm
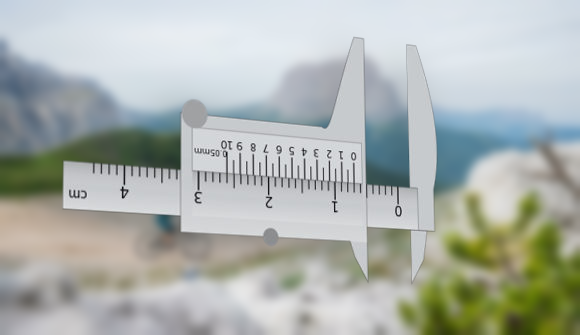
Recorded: 7.0; mm
